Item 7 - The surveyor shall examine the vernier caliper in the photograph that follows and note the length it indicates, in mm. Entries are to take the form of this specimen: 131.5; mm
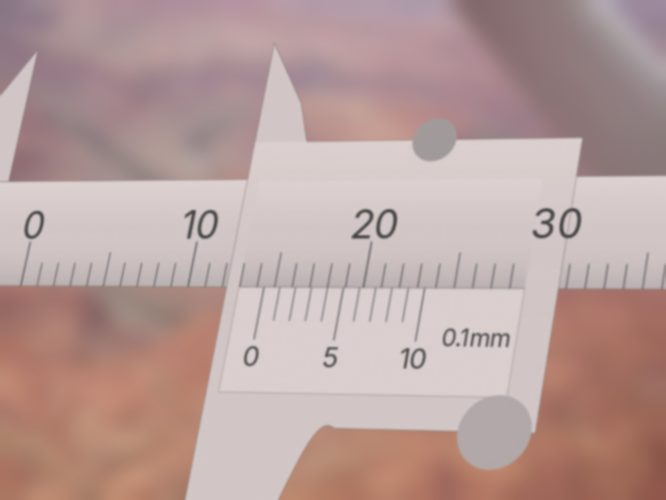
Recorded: 14.4; mm
